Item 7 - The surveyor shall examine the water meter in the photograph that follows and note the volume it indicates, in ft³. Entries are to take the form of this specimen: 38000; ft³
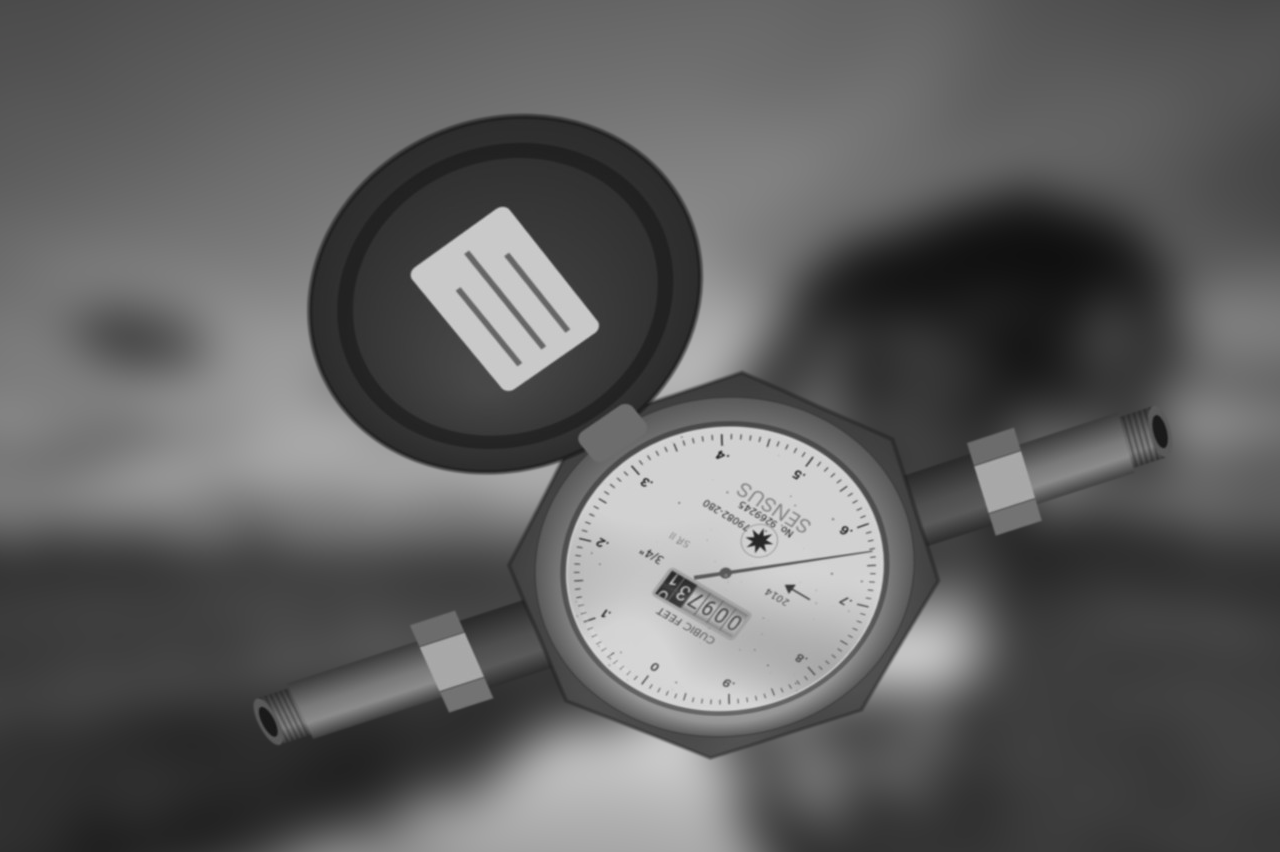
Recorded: 9730.63; ft³
